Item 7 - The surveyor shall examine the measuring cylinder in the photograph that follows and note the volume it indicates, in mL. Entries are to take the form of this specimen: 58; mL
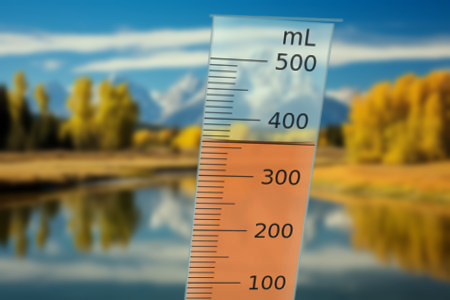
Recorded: 360; mL
